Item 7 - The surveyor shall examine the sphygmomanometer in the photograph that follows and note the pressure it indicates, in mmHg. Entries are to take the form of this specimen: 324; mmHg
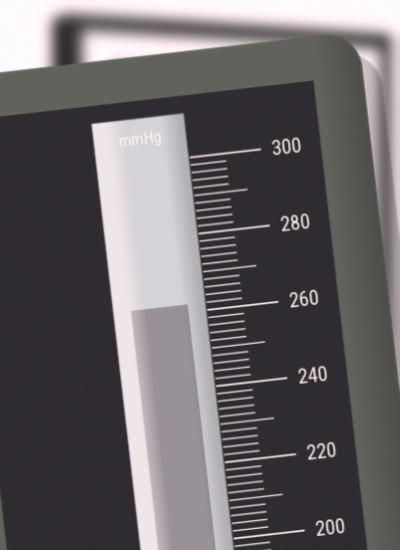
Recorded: 262; mmHg
